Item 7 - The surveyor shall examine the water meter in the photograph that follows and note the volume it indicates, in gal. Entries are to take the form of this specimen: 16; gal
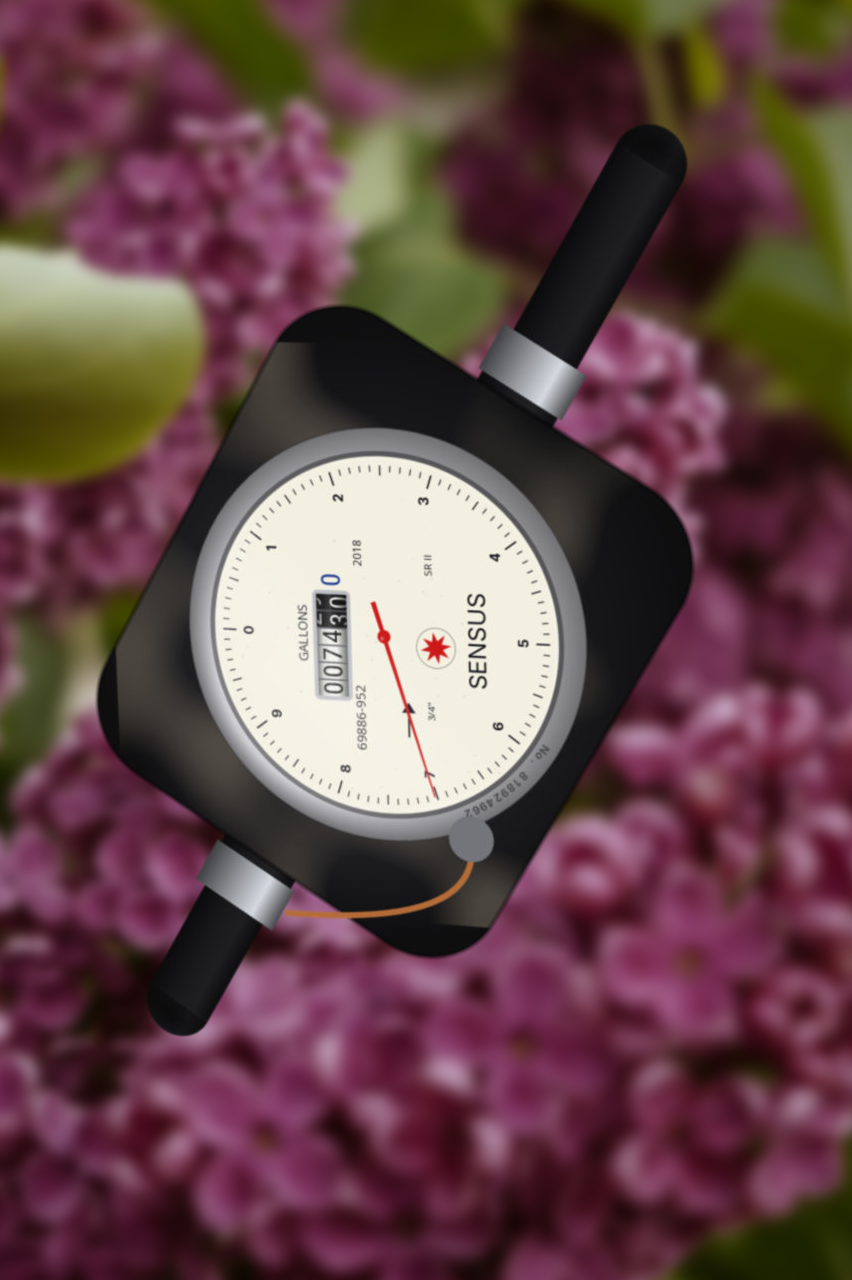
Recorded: 74297.0; gal
